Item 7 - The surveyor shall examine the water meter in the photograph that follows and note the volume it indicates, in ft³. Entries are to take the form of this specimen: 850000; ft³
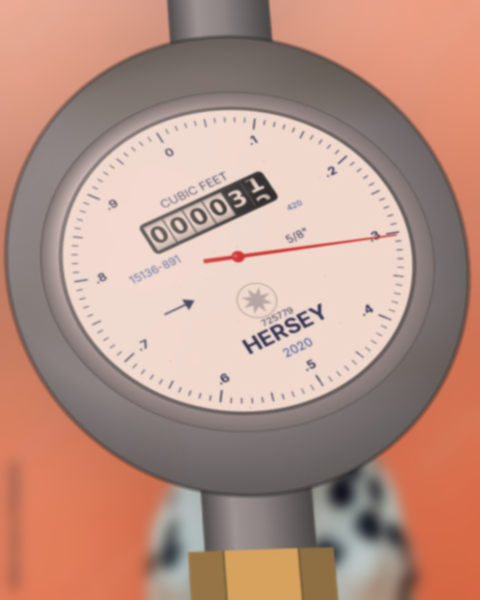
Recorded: 31.30; ft³
